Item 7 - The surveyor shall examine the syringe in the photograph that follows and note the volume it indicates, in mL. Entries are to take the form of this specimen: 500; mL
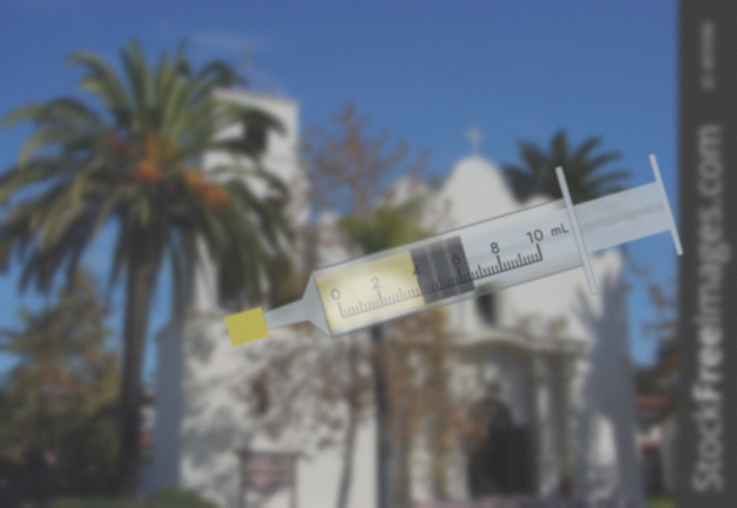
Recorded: 4; mL
